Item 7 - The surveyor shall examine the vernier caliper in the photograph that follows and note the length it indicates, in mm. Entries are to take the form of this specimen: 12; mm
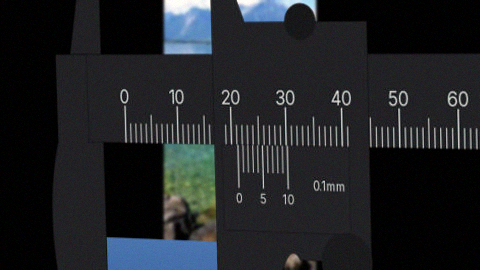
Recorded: 21.2; mm
